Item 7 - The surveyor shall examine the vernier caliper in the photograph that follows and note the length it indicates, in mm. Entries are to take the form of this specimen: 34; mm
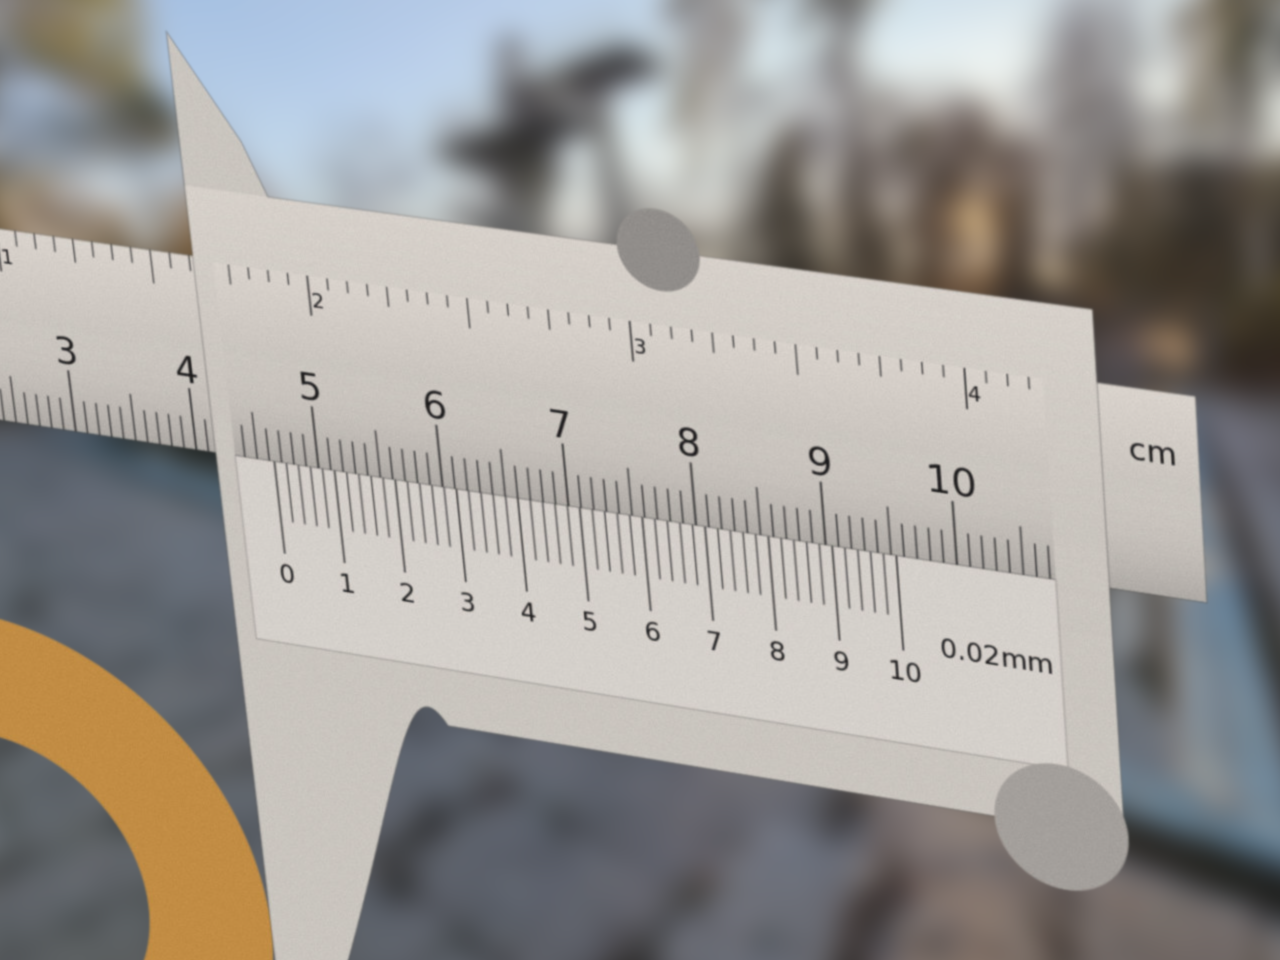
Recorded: 46.4; mm
